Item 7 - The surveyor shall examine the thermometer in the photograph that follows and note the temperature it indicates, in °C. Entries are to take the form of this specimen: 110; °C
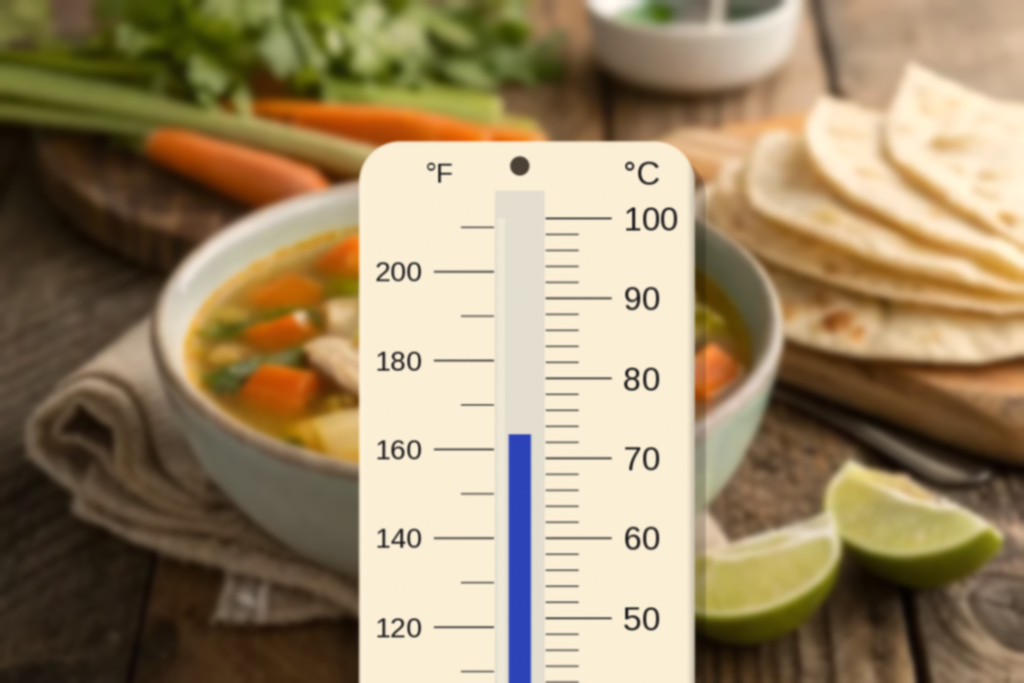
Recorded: 73; °C
